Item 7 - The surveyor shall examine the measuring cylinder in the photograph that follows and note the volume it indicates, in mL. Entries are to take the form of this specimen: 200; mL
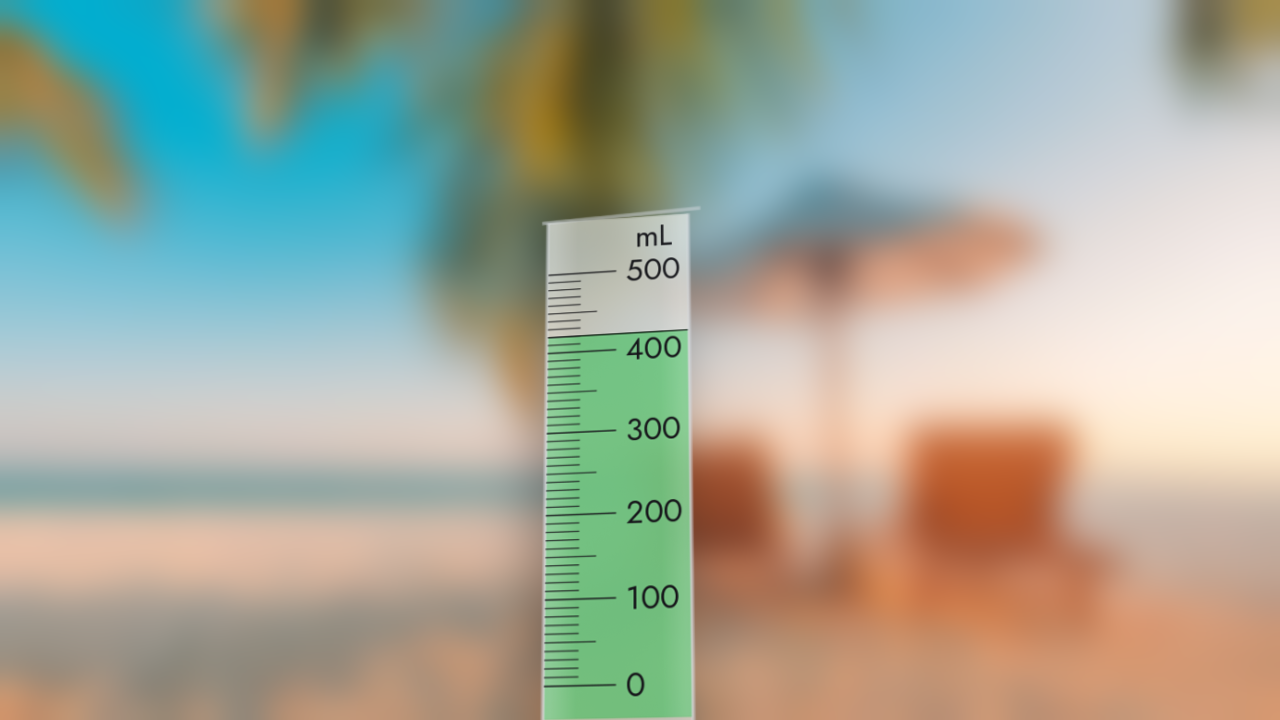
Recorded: 420; mL
